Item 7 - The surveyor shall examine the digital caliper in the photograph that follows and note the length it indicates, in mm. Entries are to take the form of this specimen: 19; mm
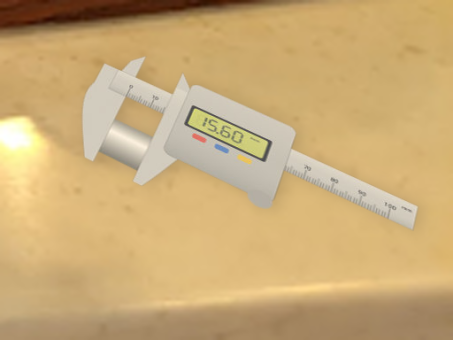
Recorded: 15.60; mm
